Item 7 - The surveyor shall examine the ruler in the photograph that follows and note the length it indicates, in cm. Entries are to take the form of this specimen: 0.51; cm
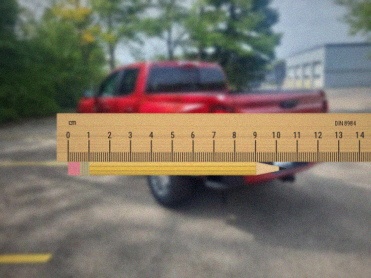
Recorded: 10.5; cm
